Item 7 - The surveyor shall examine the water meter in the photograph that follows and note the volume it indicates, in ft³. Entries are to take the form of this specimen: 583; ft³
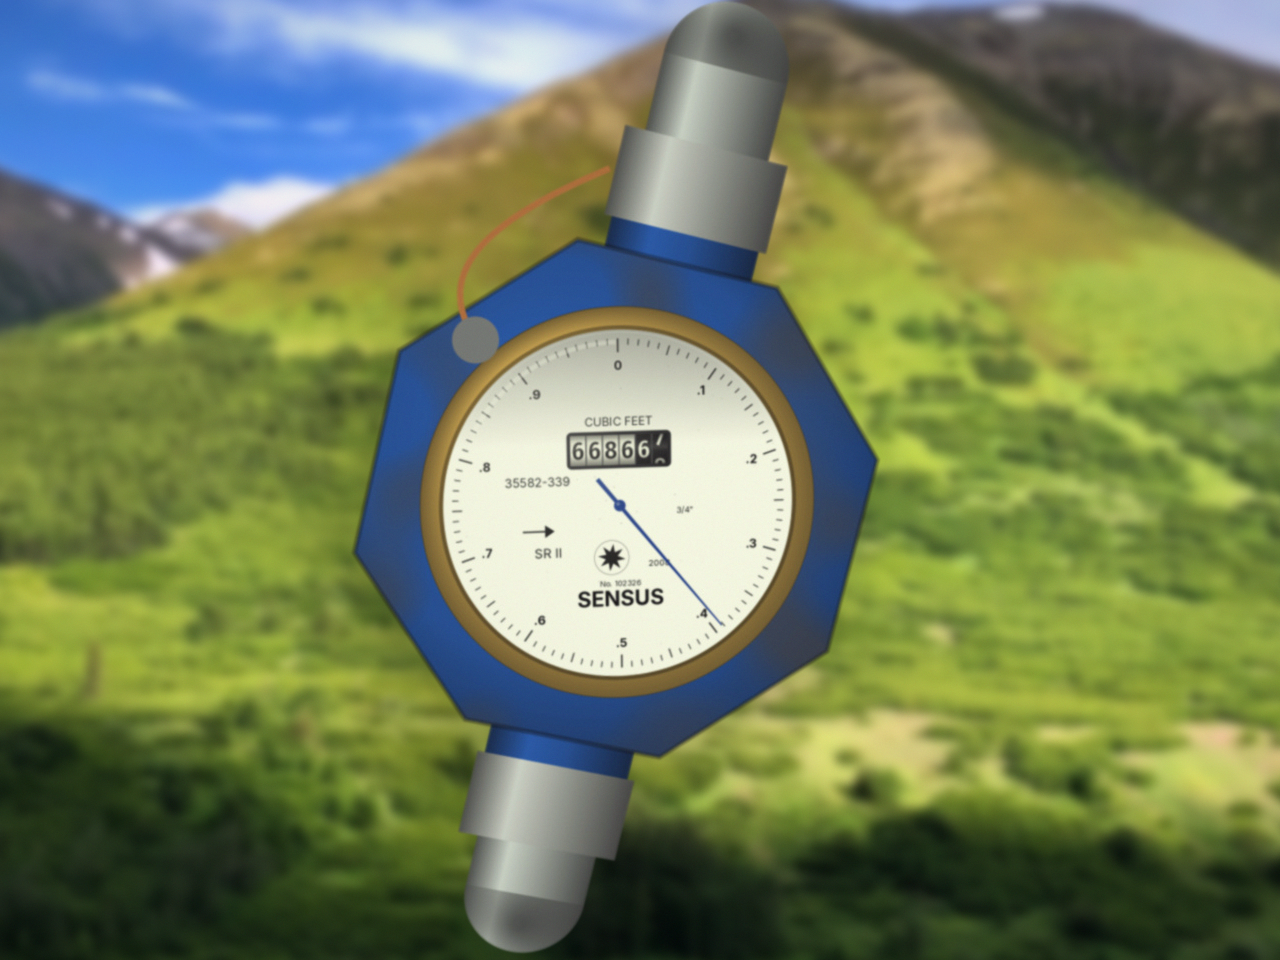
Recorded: 668667.39; ft³
